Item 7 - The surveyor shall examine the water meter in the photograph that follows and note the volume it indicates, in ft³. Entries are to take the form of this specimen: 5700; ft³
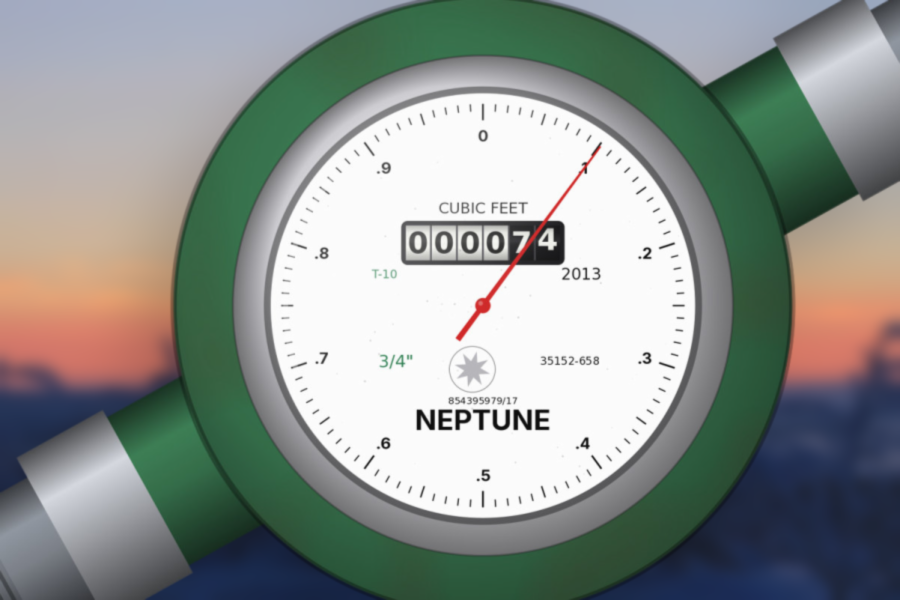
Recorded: 74.10; ft³
